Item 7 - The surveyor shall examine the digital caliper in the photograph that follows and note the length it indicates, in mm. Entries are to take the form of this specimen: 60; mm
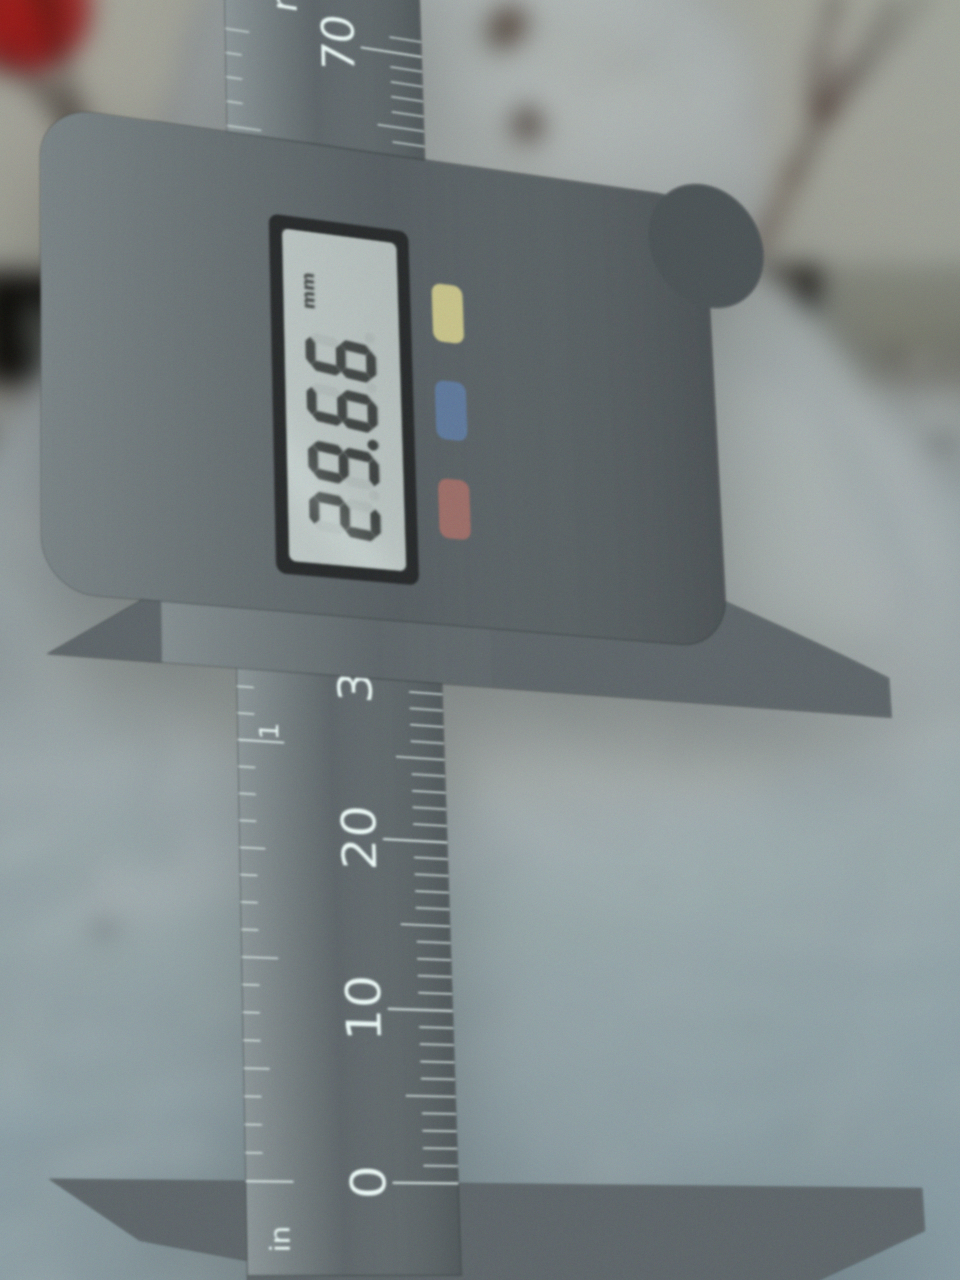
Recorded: 29.66; mm
